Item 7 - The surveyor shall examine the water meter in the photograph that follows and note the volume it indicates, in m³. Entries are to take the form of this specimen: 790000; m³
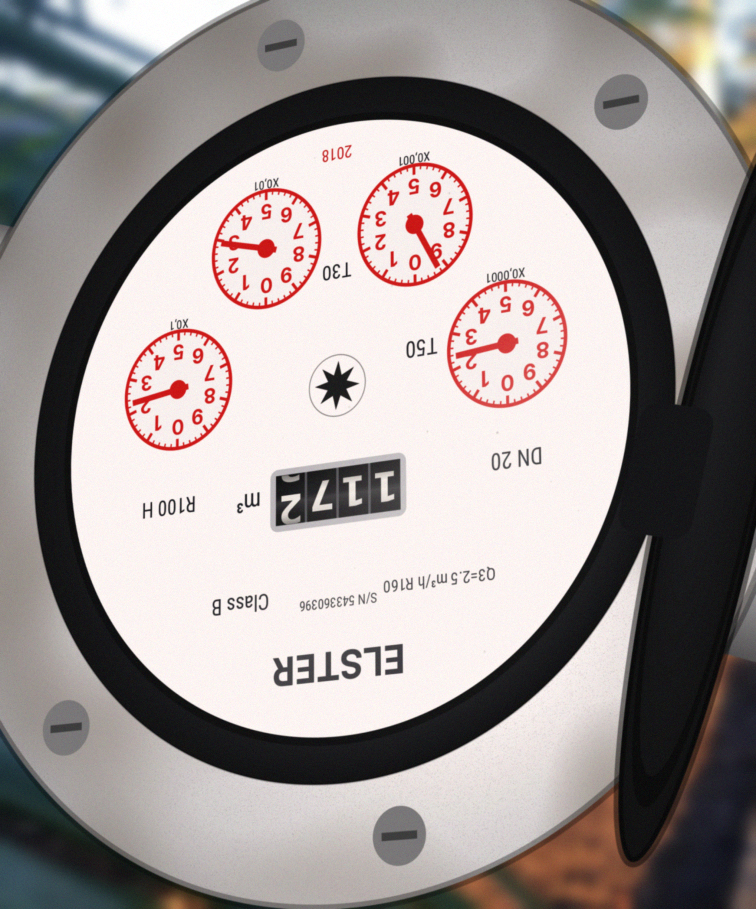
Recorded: 1172.2292; m³
